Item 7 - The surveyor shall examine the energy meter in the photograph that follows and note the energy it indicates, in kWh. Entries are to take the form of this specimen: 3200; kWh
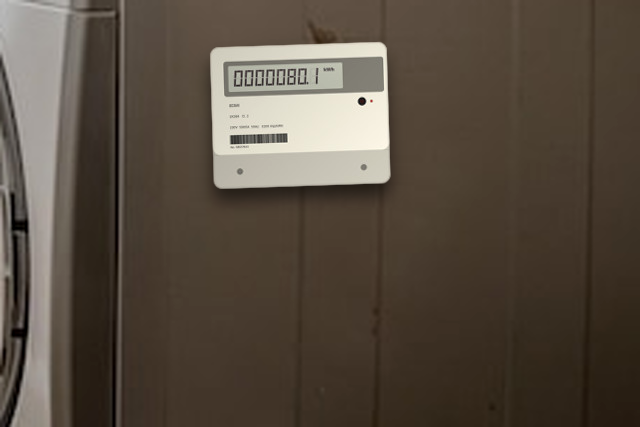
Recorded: 80.1; kWh
